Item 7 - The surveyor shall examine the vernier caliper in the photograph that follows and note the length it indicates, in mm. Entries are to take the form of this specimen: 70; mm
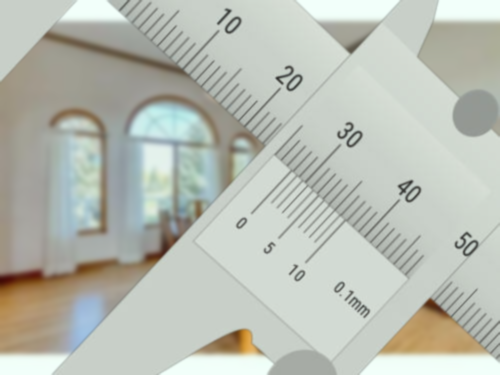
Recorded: 27.8; mm
